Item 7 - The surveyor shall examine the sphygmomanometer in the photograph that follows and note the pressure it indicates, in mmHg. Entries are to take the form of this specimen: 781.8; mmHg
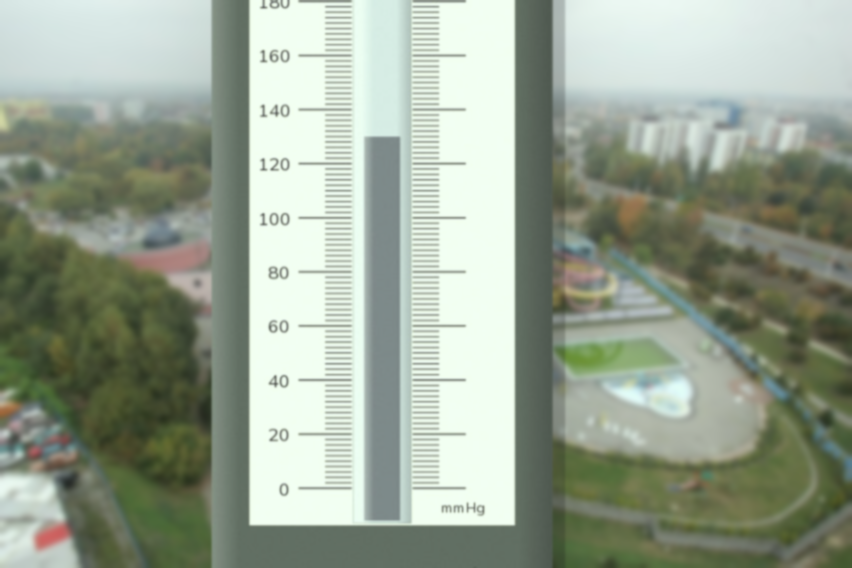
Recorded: 130; mmHg
